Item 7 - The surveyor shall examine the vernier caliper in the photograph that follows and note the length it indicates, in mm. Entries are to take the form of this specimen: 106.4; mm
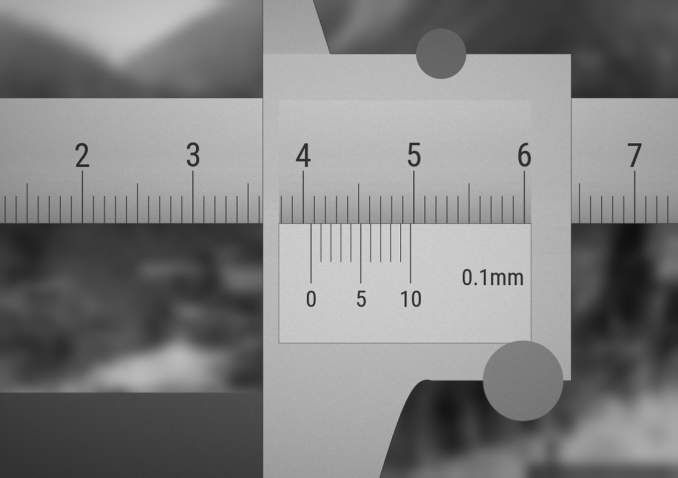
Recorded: 40.7; mm
